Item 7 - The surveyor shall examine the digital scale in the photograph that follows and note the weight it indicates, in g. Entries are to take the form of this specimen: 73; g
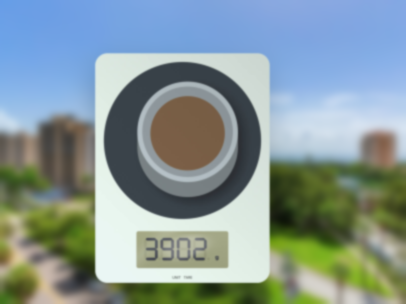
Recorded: 3902; g
